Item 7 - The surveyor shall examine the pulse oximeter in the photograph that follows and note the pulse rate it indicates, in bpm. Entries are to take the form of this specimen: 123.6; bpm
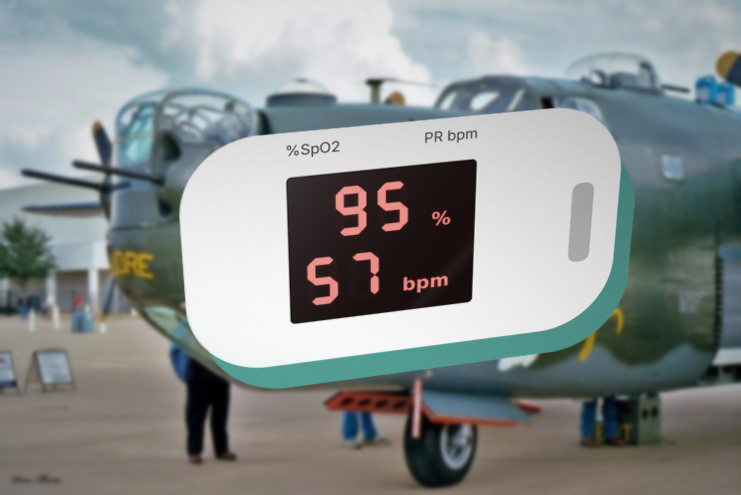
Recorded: 57; bpm
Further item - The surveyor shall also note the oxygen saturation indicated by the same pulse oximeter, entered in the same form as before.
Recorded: 95; %
